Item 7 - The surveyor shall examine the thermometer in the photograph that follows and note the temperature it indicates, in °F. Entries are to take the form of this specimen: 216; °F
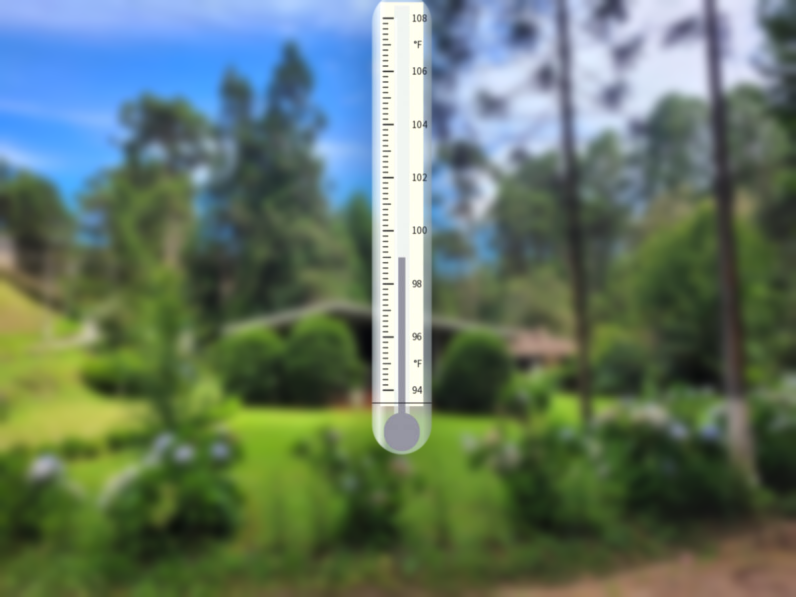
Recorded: 99; °F
